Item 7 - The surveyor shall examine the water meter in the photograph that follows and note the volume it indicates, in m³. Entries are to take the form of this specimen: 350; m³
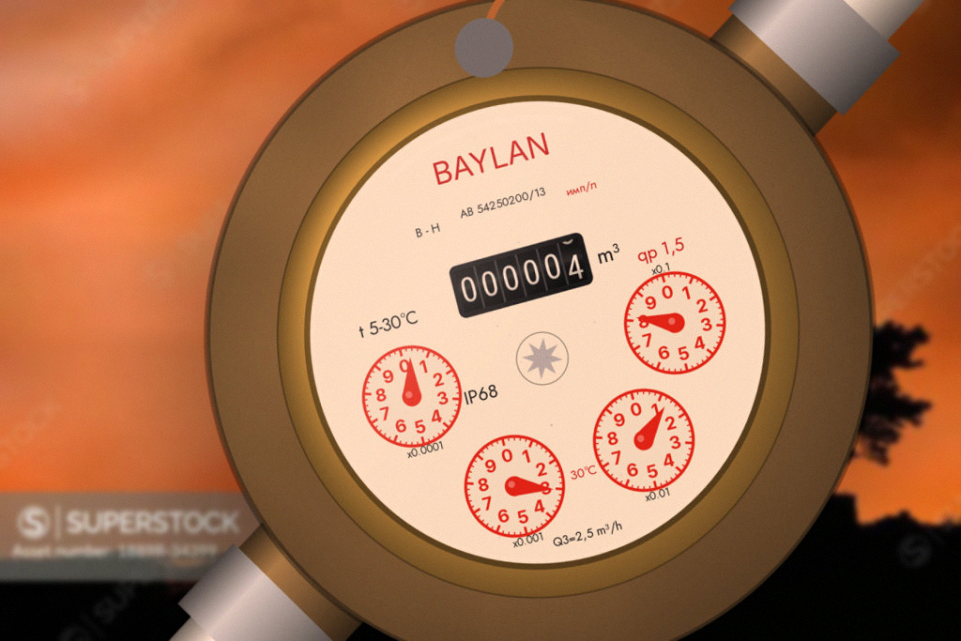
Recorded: 3.8130; m³
